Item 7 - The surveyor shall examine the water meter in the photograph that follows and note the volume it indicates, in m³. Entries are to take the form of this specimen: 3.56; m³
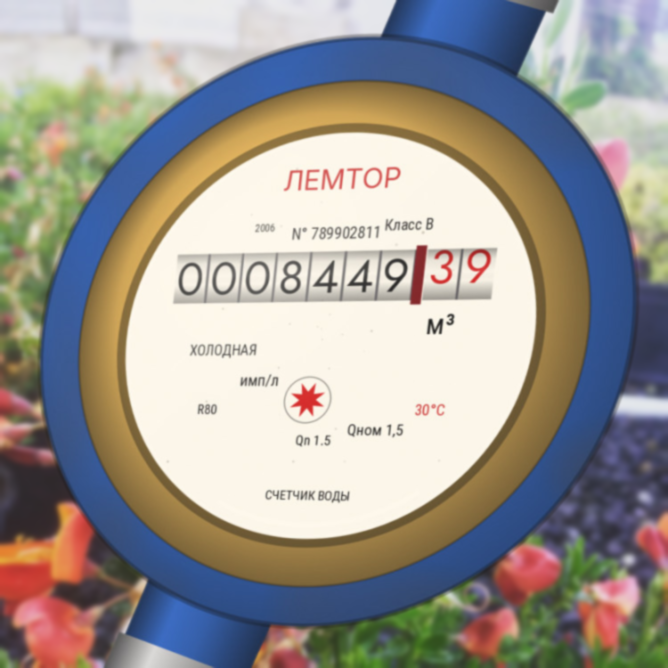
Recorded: 8449.39; m³
